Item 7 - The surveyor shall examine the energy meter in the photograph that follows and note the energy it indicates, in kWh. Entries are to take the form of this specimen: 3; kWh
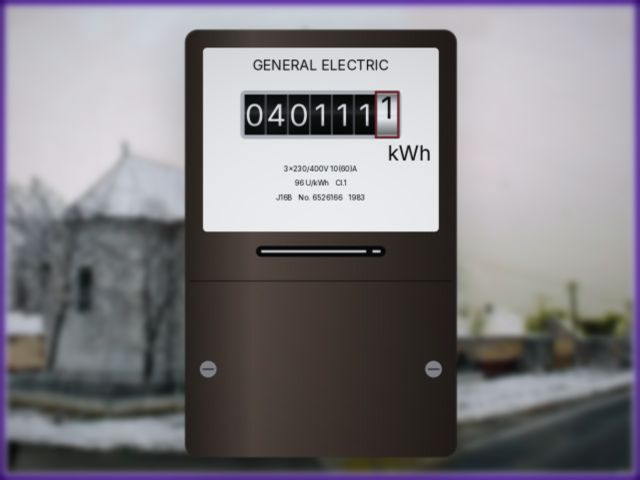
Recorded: 40111.1; kWh
